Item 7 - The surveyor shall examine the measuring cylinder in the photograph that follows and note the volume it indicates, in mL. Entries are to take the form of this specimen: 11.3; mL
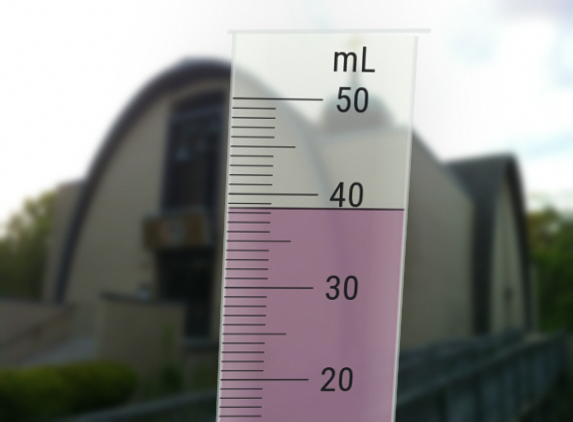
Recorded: 38.5; mL
